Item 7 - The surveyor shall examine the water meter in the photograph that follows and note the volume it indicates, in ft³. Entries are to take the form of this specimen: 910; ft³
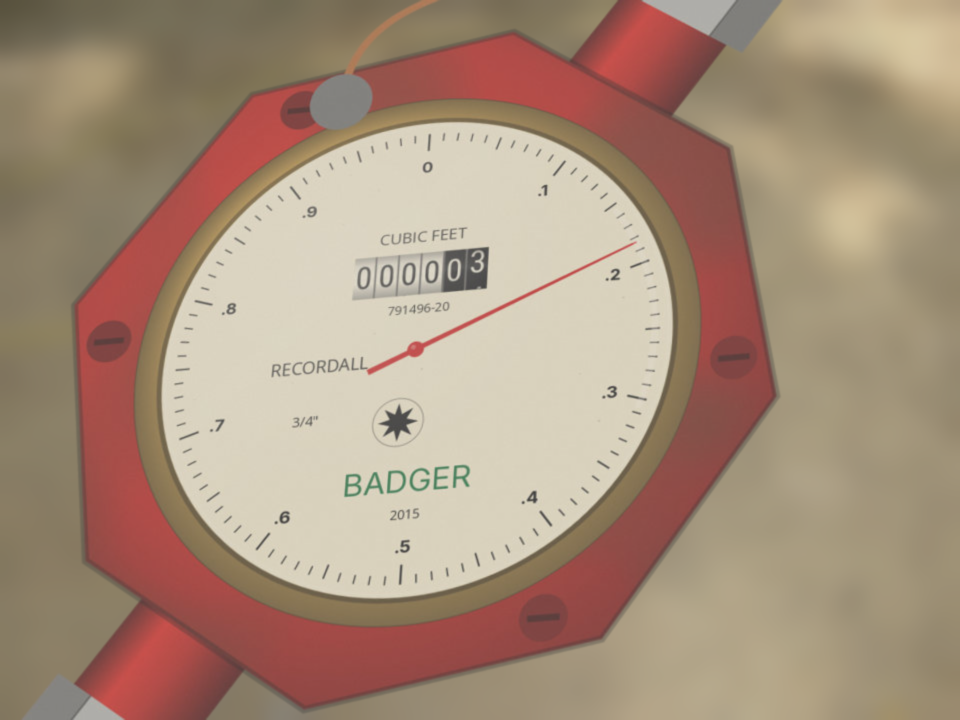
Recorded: 3.18; ft³
